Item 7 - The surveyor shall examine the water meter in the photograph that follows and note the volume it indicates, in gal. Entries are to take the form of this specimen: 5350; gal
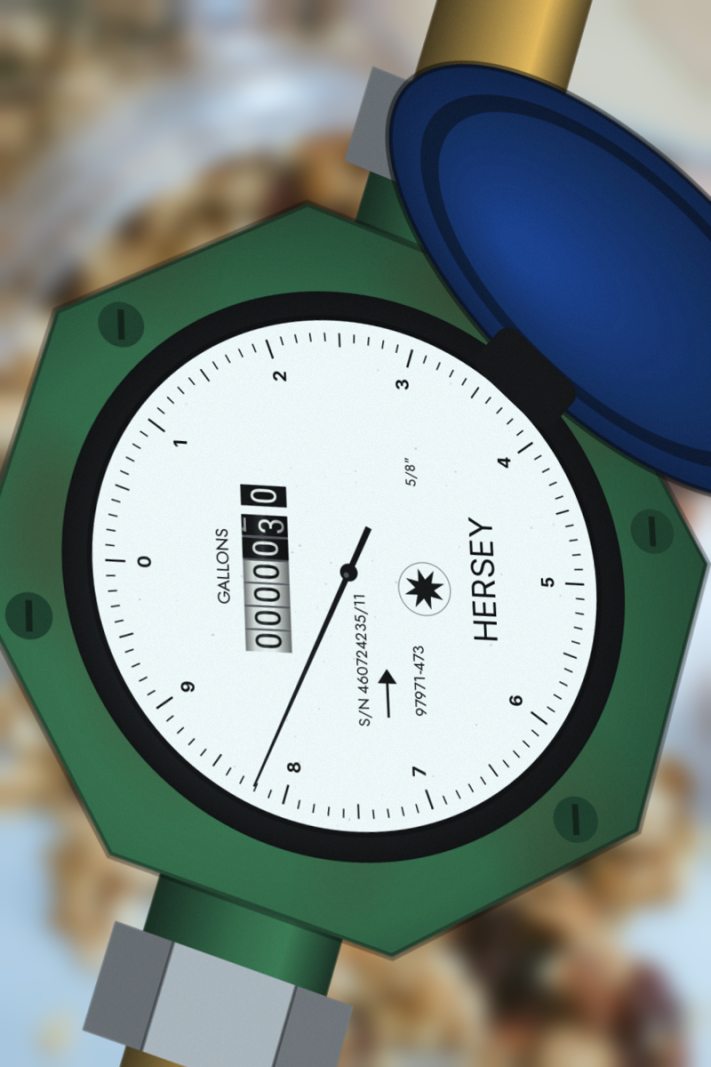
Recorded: 28.2; gal
